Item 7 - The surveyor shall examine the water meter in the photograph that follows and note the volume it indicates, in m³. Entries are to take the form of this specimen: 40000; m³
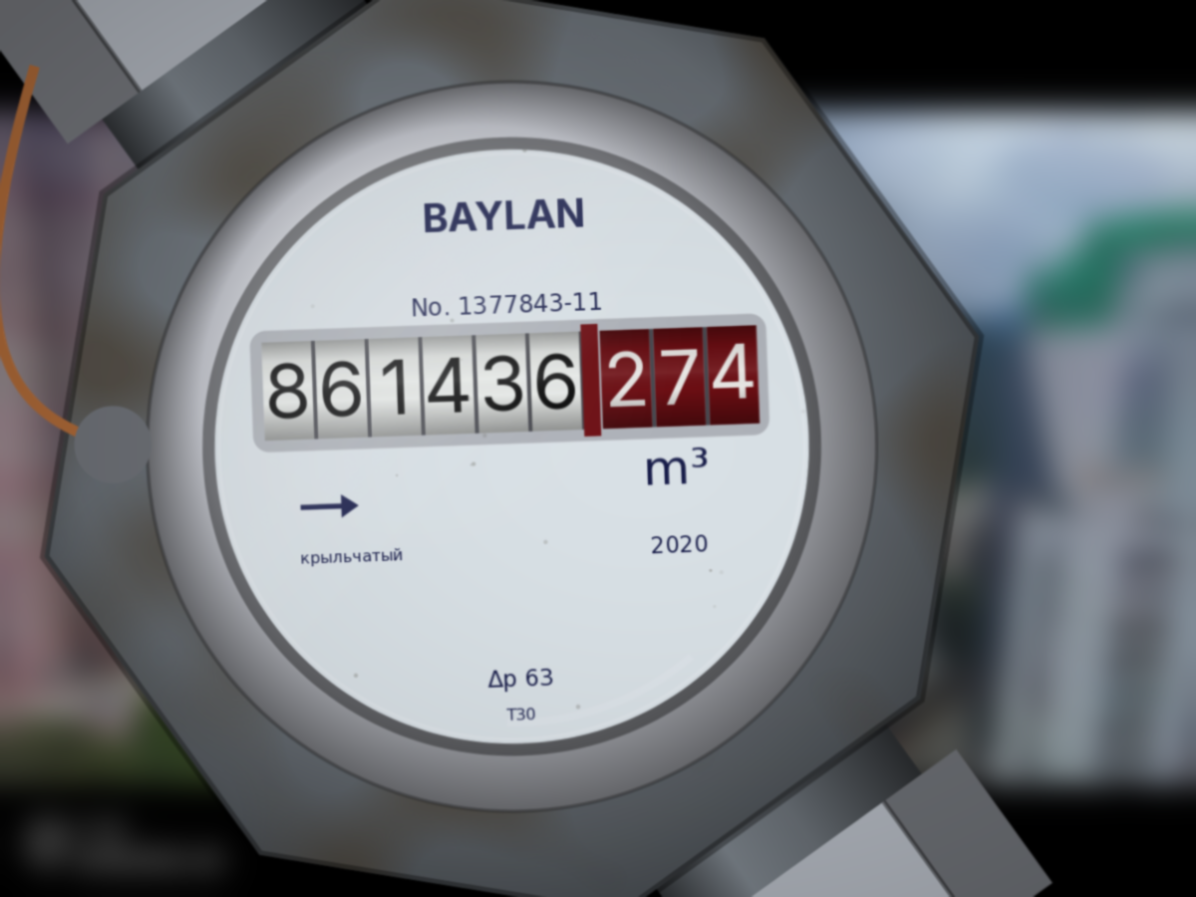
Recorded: 861436.274; m³
